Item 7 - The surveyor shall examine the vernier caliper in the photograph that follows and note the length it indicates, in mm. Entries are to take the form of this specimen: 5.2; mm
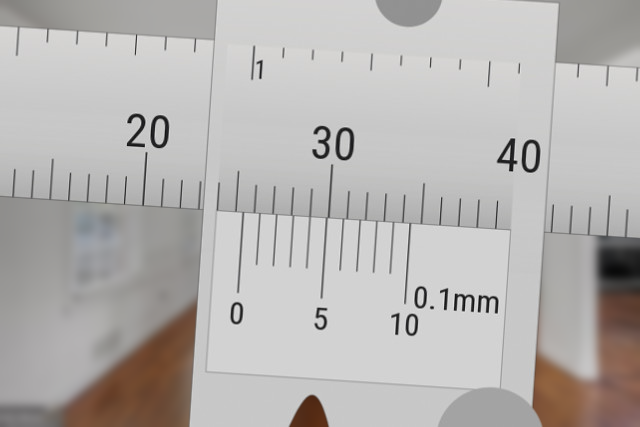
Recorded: 25.4; mm
